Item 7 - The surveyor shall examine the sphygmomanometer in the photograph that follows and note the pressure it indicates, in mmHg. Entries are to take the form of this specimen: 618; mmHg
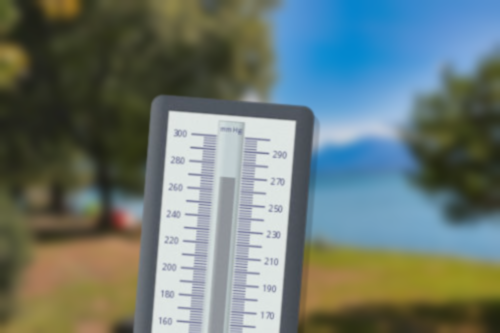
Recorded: 270; mmHg
